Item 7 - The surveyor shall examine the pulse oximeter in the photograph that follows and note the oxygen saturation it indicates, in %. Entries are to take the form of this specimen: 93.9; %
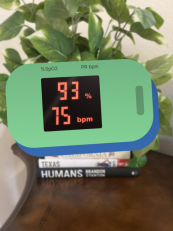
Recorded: 93; %
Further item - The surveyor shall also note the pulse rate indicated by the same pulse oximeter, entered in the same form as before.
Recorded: 75; bpm
